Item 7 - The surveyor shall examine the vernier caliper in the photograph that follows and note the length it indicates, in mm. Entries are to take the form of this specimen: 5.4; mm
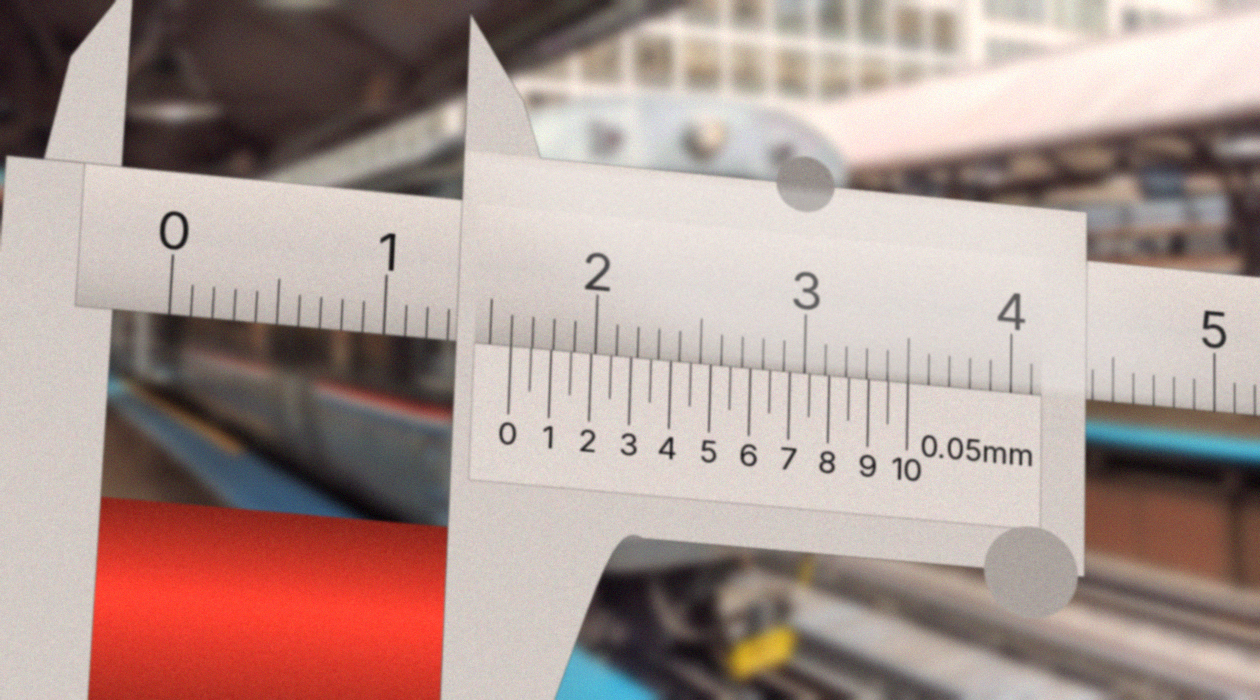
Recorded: 16.0; mm
